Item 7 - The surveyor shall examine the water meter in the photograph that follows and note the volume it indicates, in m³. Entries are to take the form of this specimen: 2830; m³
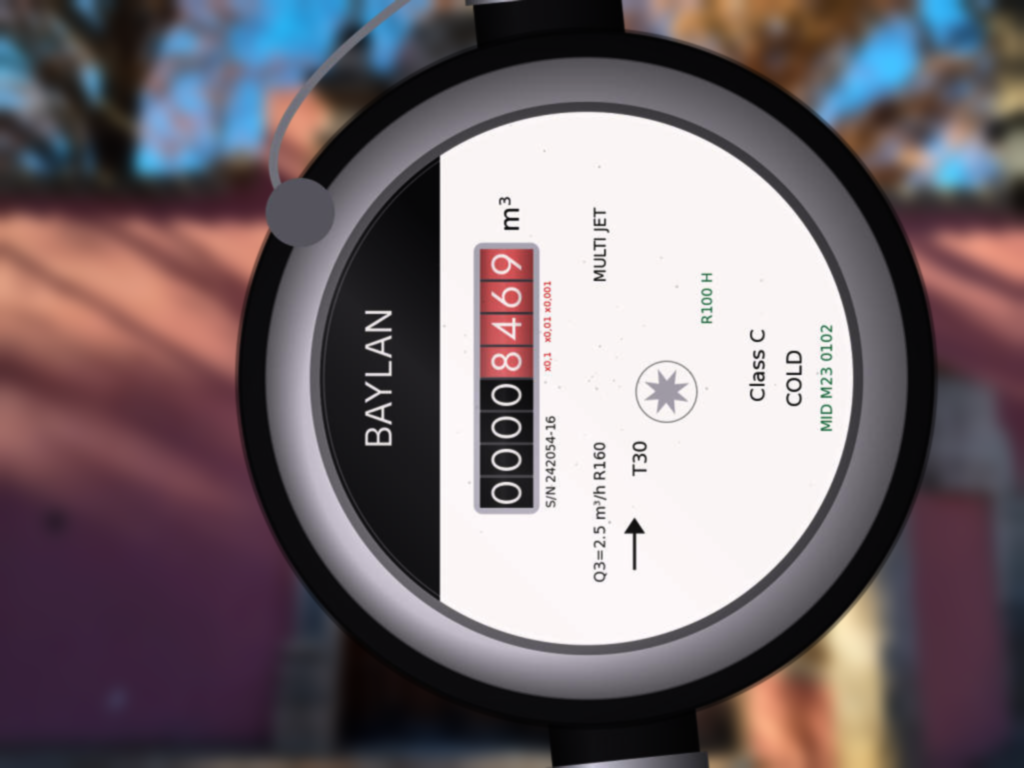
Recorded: 0.8469; m³
